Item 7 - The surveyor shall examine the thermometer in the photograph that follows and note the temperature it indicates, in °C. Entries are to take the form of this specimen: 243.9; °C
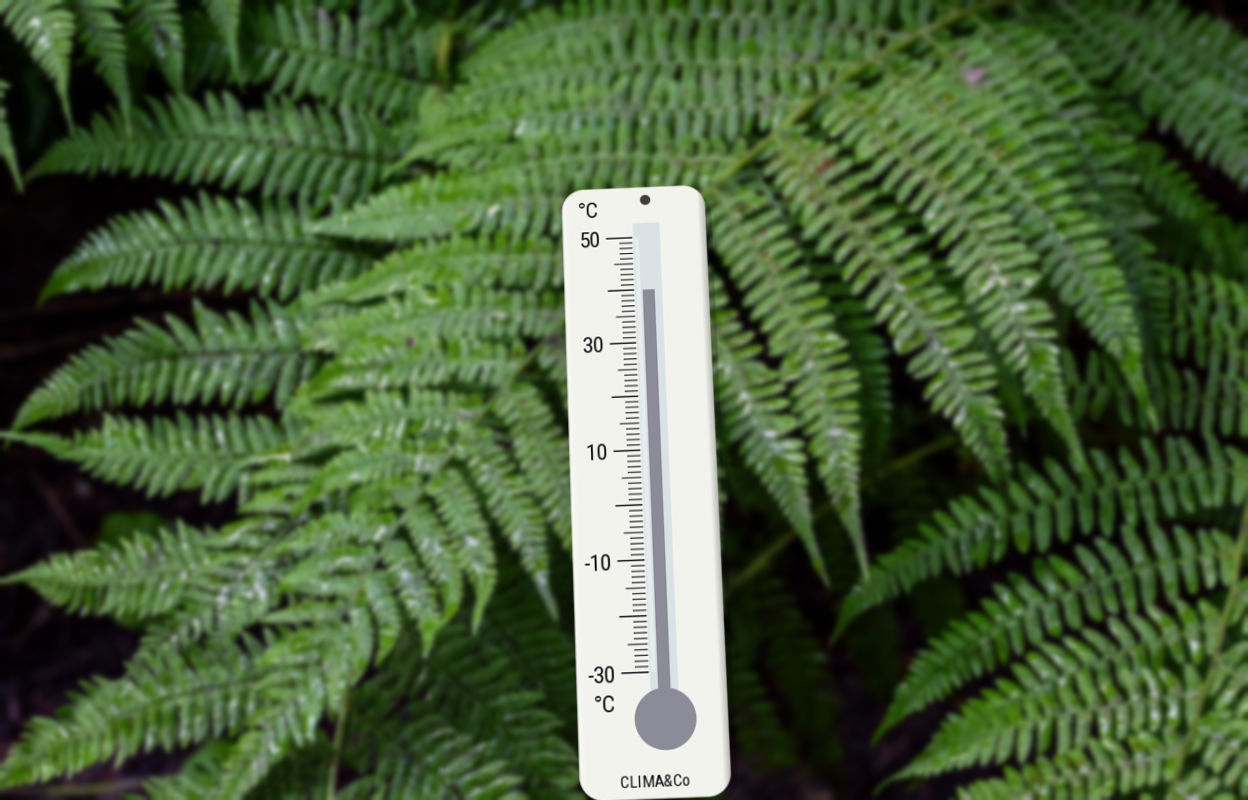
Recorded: 40; °C
